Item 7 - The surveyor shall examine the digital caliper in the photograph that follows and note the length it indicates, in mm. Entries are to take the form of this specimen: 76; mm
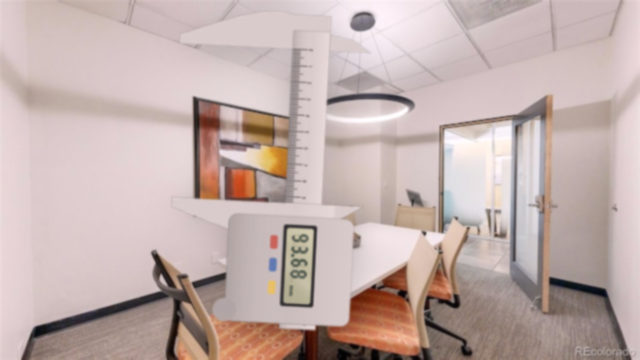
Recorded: 93.68; mm
